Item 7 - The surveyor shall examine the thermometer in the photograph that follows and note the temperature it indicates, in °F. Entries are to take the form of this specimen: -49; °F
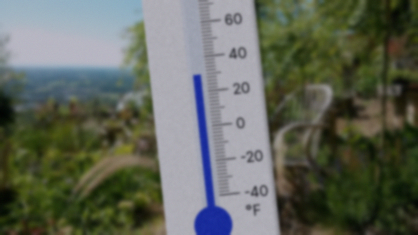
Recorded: 30; °F
